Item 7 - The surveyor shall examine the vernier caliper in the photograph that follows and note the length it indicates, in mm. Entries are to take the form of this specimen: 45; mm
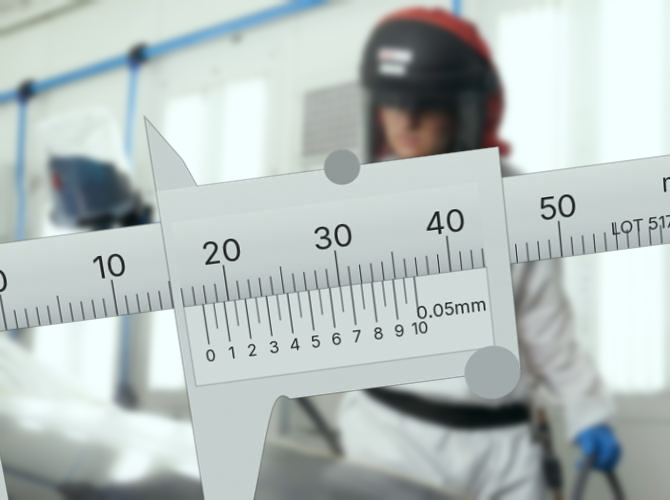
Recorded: 17.7; mm
